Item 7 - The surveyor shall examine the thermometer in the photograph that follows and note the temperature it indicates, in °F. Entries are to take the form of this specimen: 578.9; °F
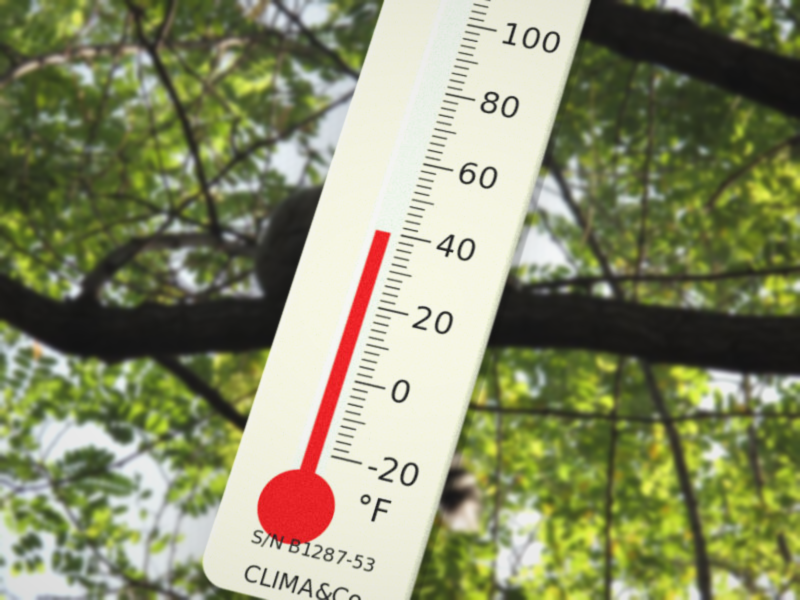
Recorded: 40; °F
